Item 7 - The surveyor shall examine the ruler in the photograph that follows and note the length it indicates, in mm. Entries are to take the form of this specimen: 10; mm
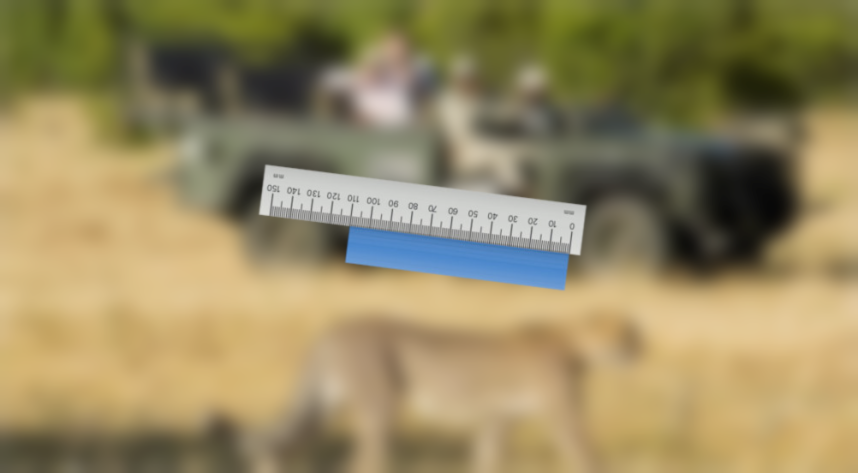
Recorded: 110; mm
